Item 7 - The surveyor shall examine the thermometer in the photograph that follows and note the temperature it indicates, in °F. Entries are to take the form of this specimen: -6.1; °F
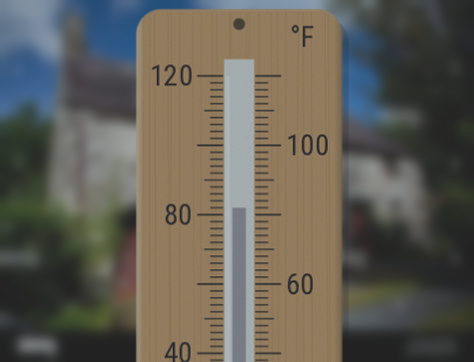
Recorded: 82; °F
